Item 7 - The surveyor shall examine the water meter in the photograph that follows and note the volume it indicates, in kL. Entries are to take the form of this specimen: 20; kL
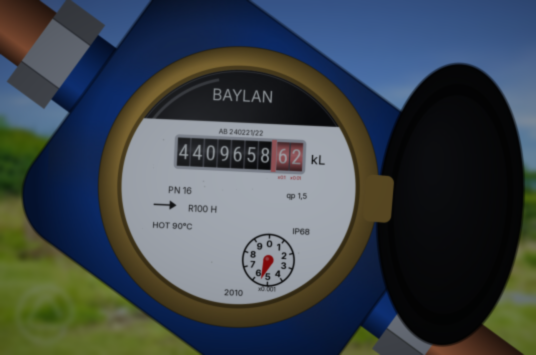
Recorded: 4409658.625; kL
